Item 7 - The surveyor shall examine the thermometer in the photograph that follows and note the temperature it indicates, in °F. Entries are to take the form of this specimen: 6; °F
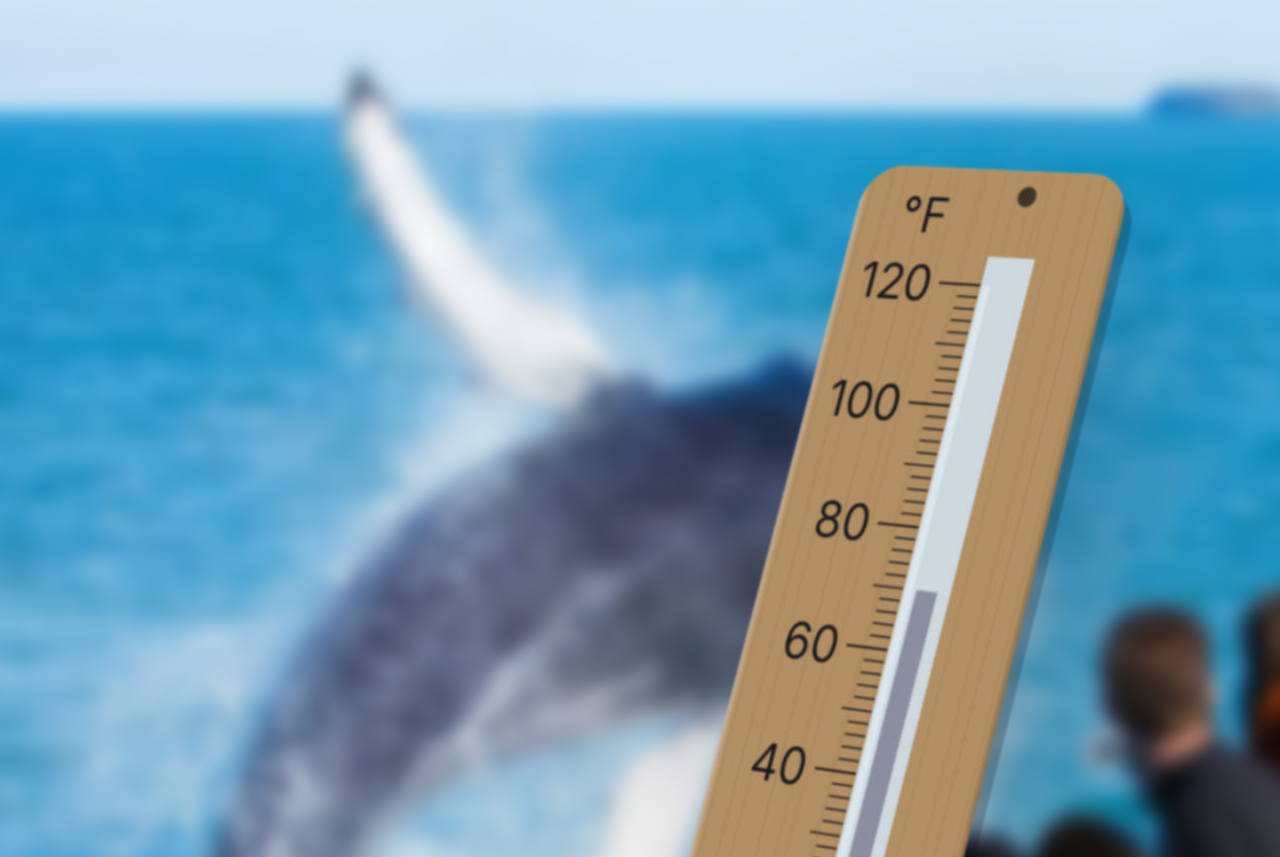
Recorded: 70; °F
